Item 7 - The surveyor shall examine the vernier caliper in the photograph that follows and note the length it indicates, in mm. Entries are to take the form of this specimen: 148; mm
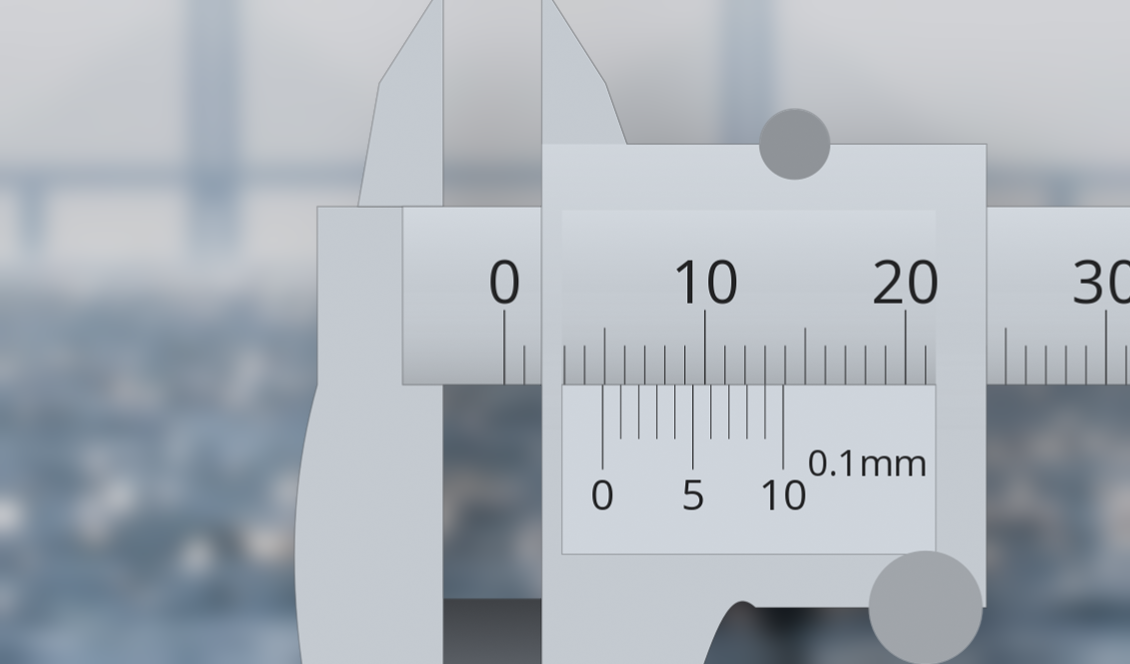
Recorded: 4.9; mm
